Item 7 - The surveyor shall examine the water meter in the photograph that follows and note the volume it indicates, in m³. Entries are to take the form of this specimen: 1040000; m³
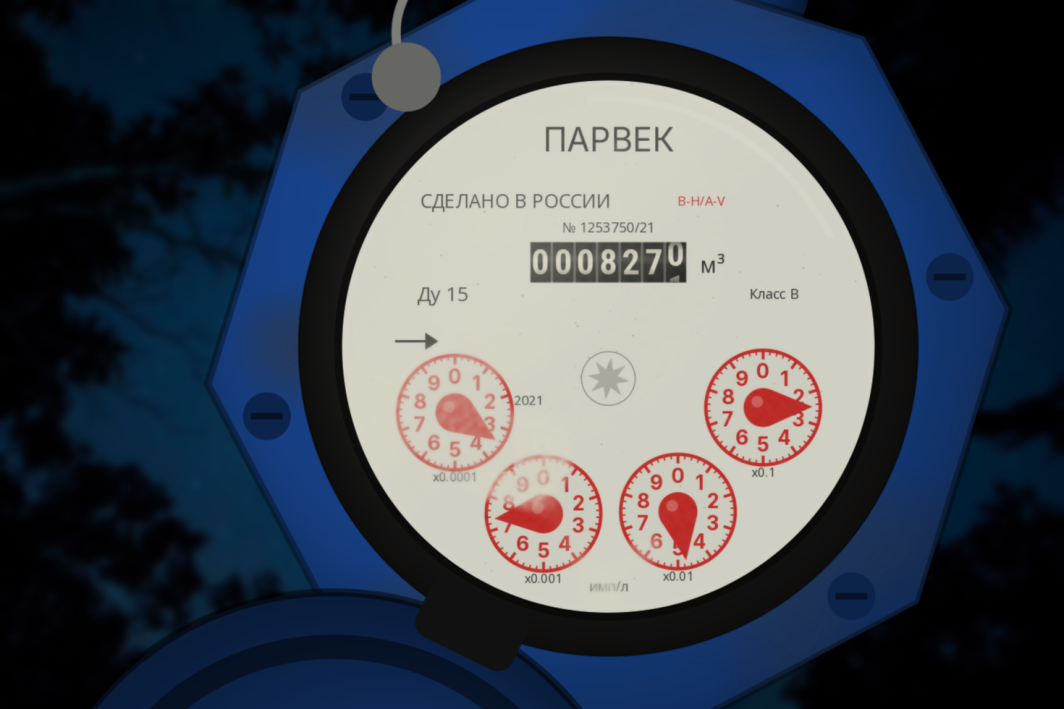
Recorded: 8270.2473; m³
